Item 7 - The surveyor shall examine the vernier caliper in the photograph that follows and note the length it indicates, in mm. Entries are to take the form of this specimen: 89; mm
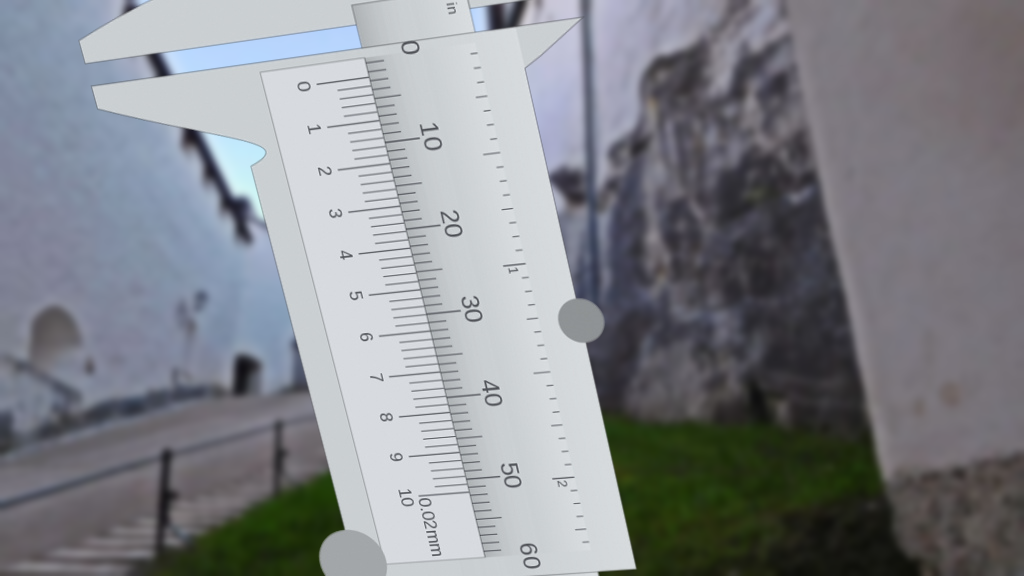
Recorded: 2.6; mm
